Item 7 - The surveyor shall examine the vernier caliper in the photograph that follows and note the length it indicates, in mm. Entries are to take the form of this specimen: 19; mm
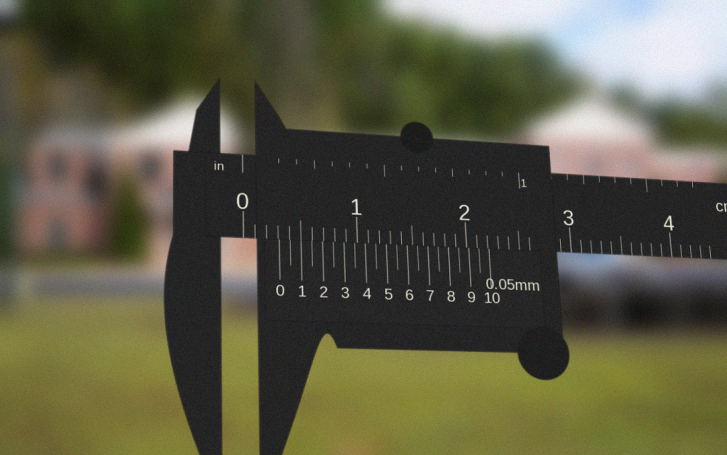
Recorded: 3.1; mm
